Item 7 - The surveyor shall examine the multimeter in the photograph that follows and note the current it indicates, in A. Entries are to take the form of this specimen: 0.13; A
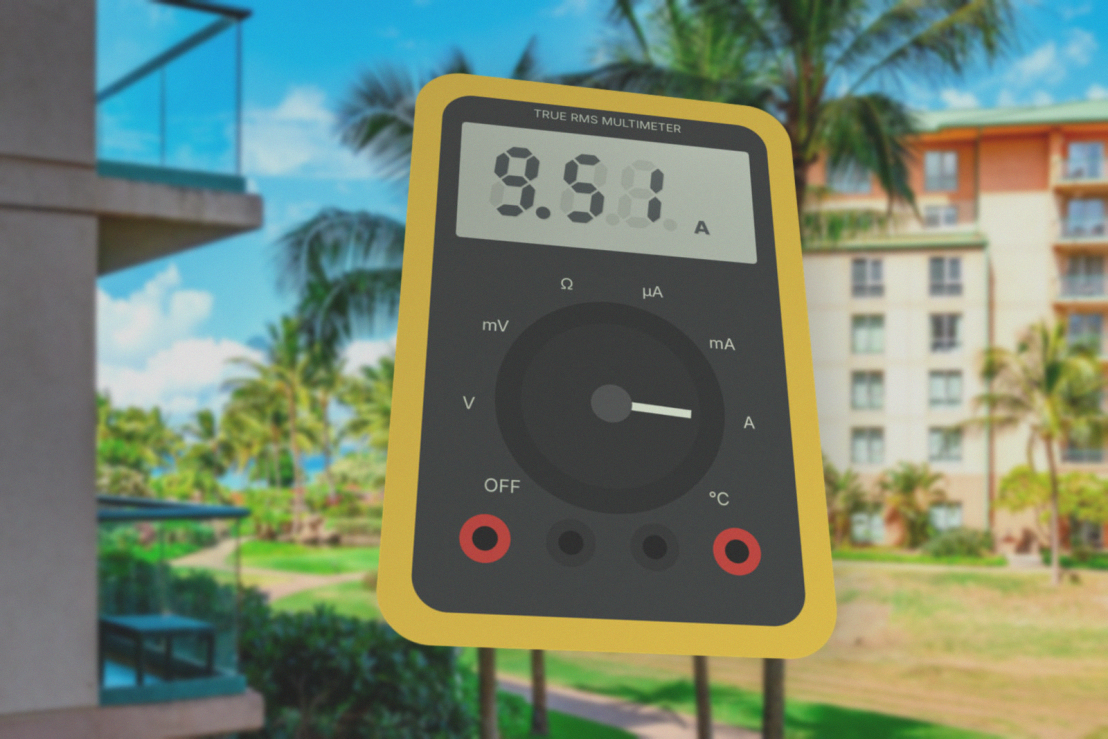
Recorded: 9.51; A
